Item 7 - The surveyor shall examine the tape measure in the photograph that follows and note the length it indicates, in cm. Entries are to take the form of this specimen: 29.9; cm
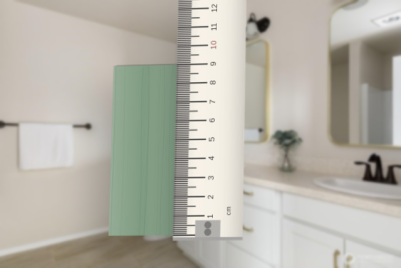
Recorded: 9; cm
